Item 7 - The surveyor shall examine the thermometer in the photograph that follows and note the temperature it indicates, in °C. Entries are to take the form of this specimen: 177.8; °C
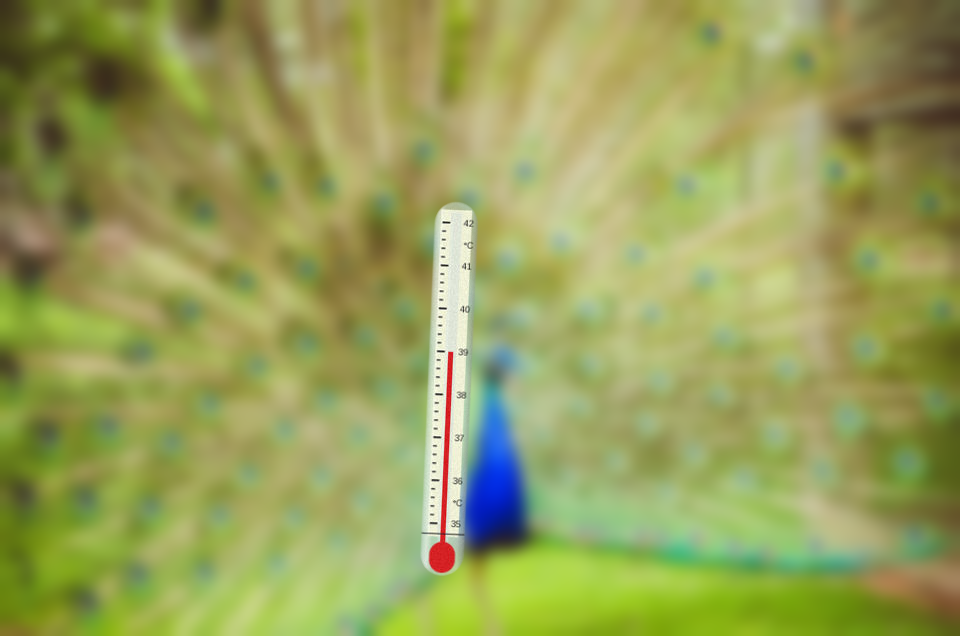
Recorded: 39; °C
